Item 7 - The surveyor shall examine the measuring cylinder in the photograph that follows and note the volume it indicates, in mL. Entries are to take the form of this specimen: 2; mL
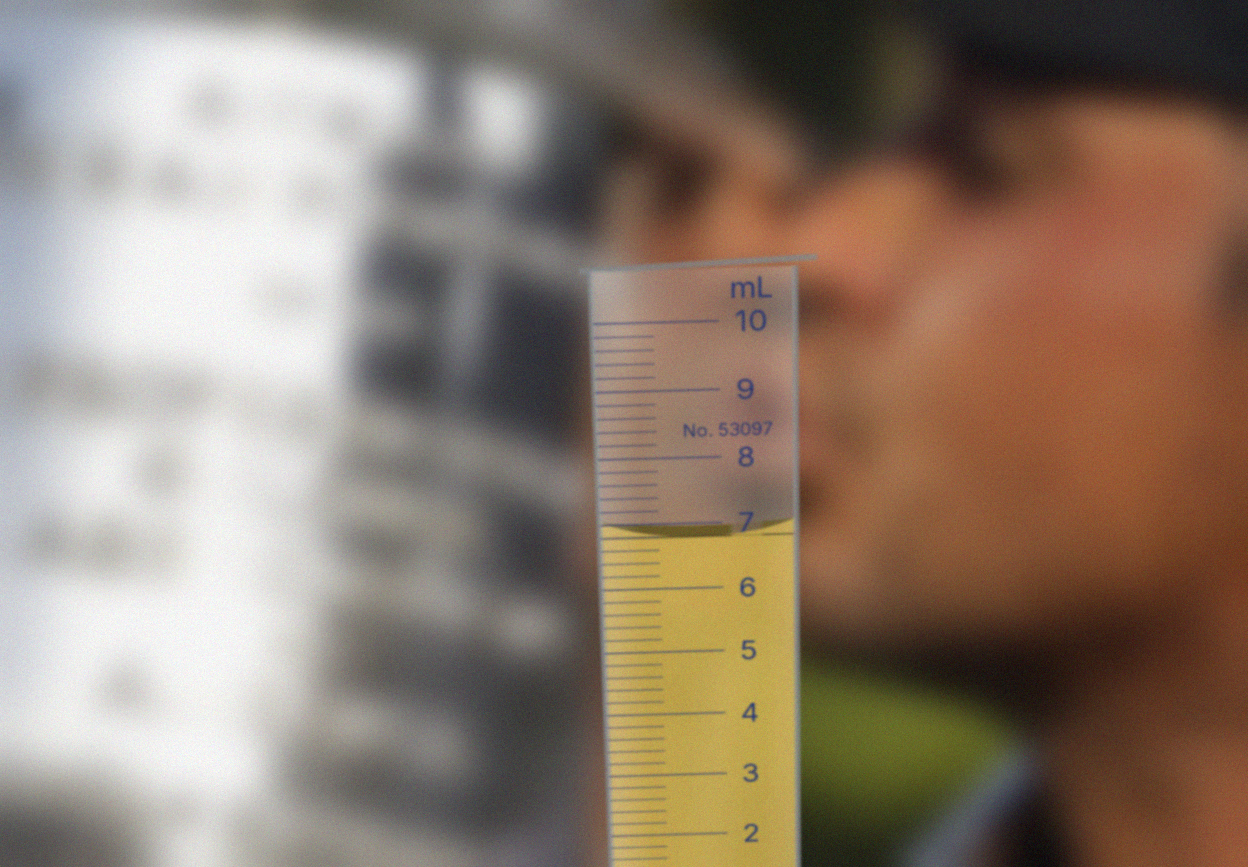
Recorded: 6.8; mL
